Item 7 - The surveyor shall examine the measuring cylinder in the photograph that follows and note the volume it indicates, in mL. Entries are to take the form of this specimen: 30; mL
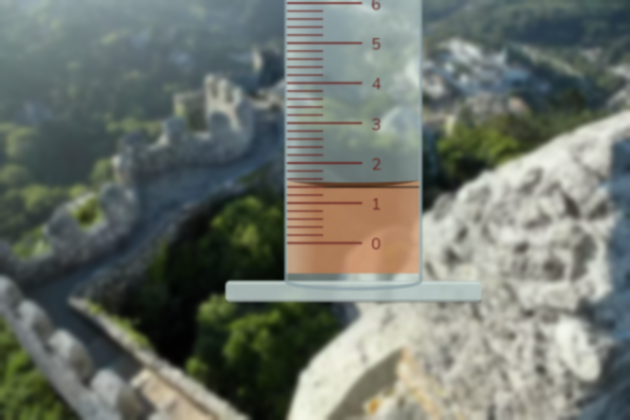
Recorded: 1.4; mL
